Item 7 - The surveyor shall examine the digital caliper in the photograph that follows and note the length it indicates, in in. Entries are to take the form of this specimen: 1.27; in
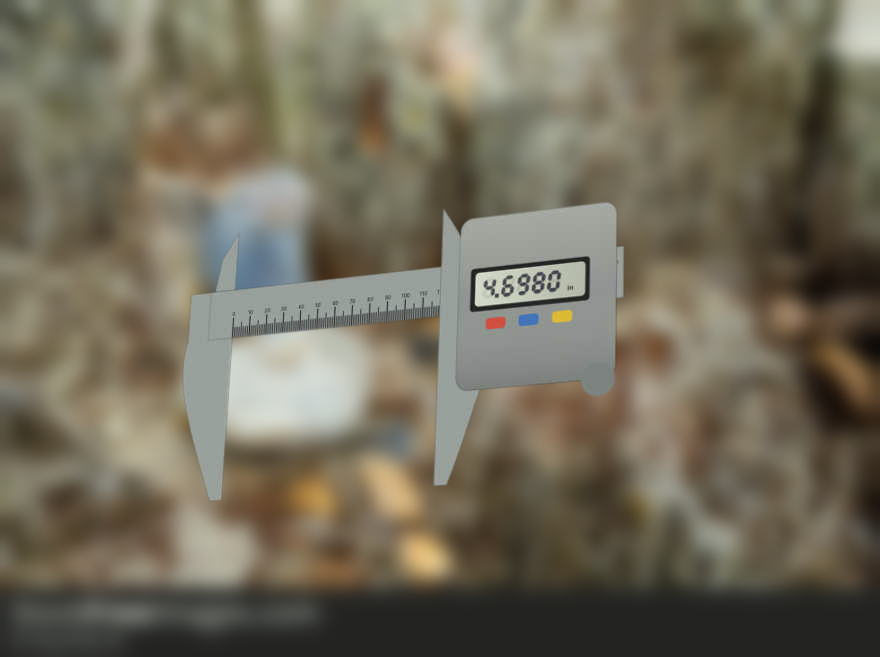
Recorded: 4.6980; in
